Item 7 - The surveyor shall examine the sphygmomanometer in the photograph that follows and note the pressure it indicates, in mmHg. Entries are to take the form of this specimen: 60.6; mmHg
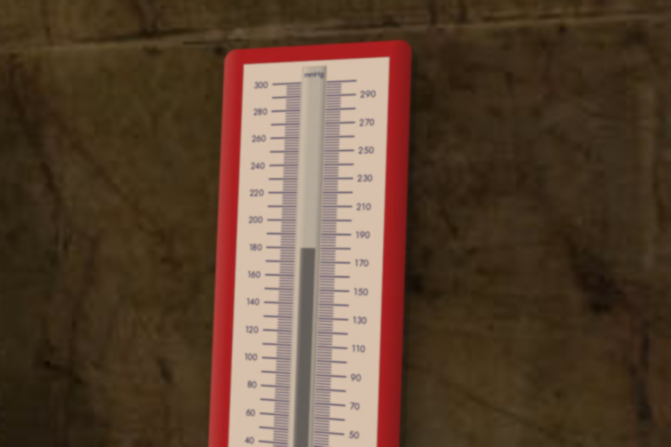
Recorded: 180; mmHg
